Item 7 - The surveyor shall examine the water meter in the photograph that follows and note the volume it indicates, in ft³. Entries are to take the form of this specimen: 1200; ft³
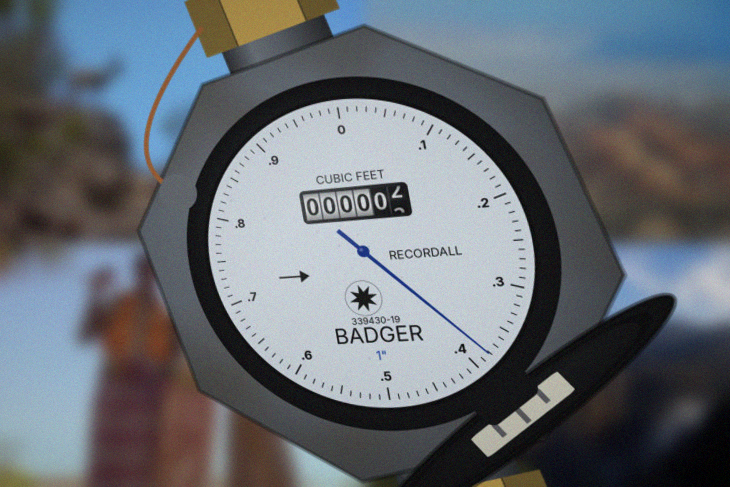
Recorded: 2.38; ft³
